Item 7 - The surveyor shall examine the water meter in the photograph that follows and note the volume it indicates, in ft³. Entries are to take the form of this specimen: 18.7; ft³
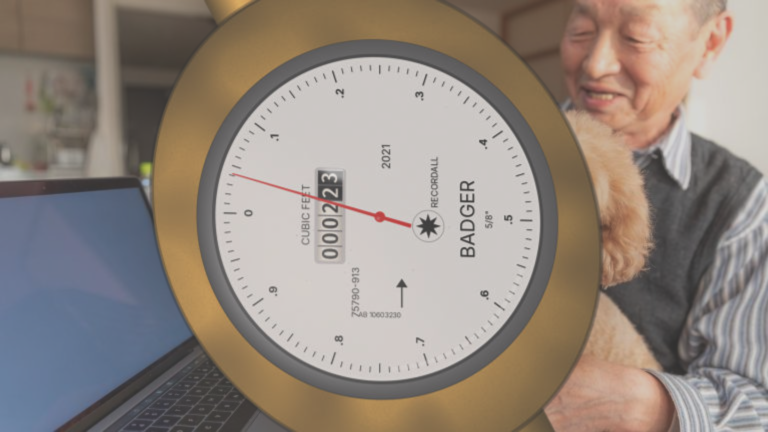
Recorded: 223.04; ft³
